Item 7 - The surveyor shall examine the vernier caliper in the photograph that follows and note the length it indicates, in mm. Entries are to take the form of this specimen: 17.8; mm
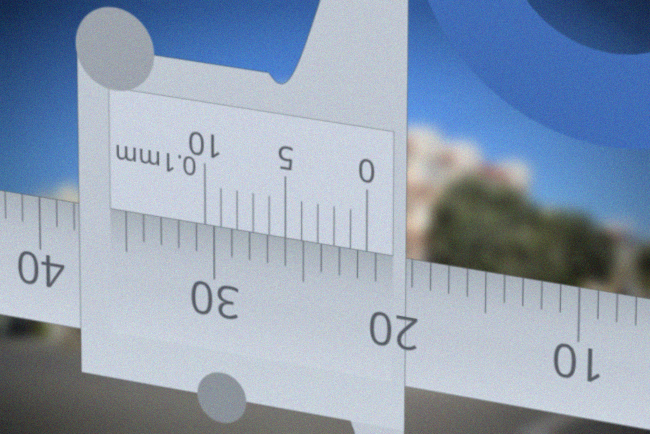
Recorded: 21.5; mm
